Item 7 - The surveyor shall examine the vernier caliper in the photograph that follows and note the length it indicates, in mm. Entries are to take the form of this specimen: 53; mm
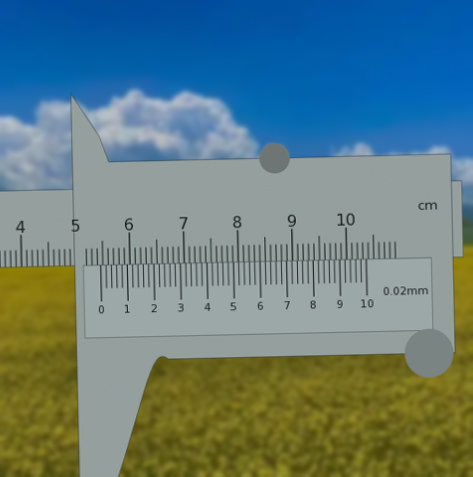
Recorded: 54.6; mm
